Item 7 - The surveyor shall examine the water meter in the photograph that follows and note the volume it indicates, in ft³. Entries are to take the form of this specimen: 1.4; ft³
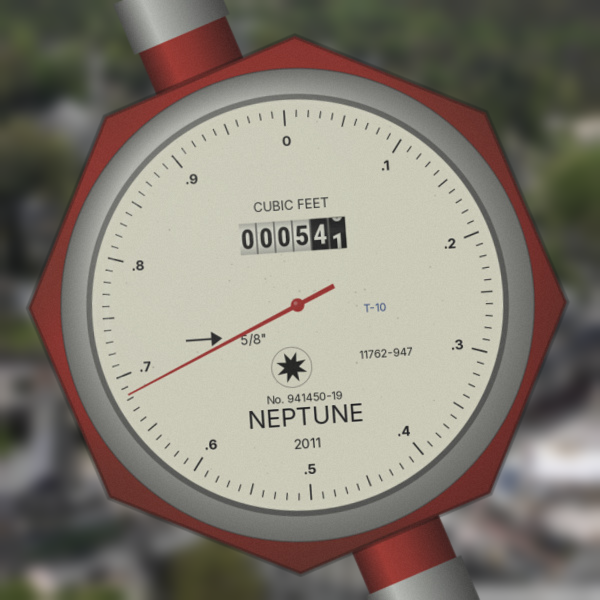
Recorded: 540.68; ft³
